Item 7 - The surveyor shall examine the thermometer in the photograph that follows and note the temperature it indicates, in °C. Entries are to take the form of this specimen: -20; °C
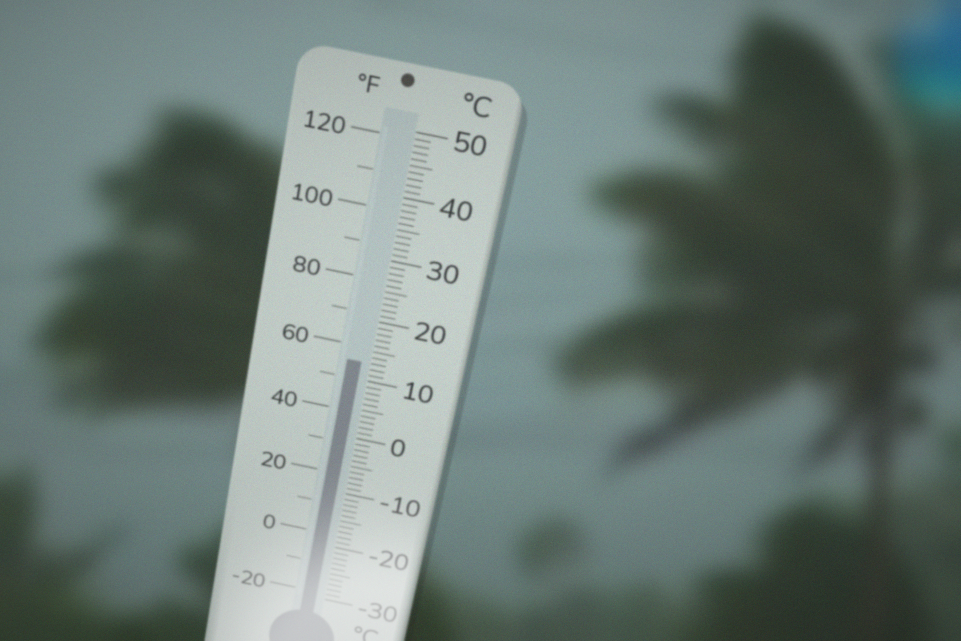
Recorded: 13; °C
